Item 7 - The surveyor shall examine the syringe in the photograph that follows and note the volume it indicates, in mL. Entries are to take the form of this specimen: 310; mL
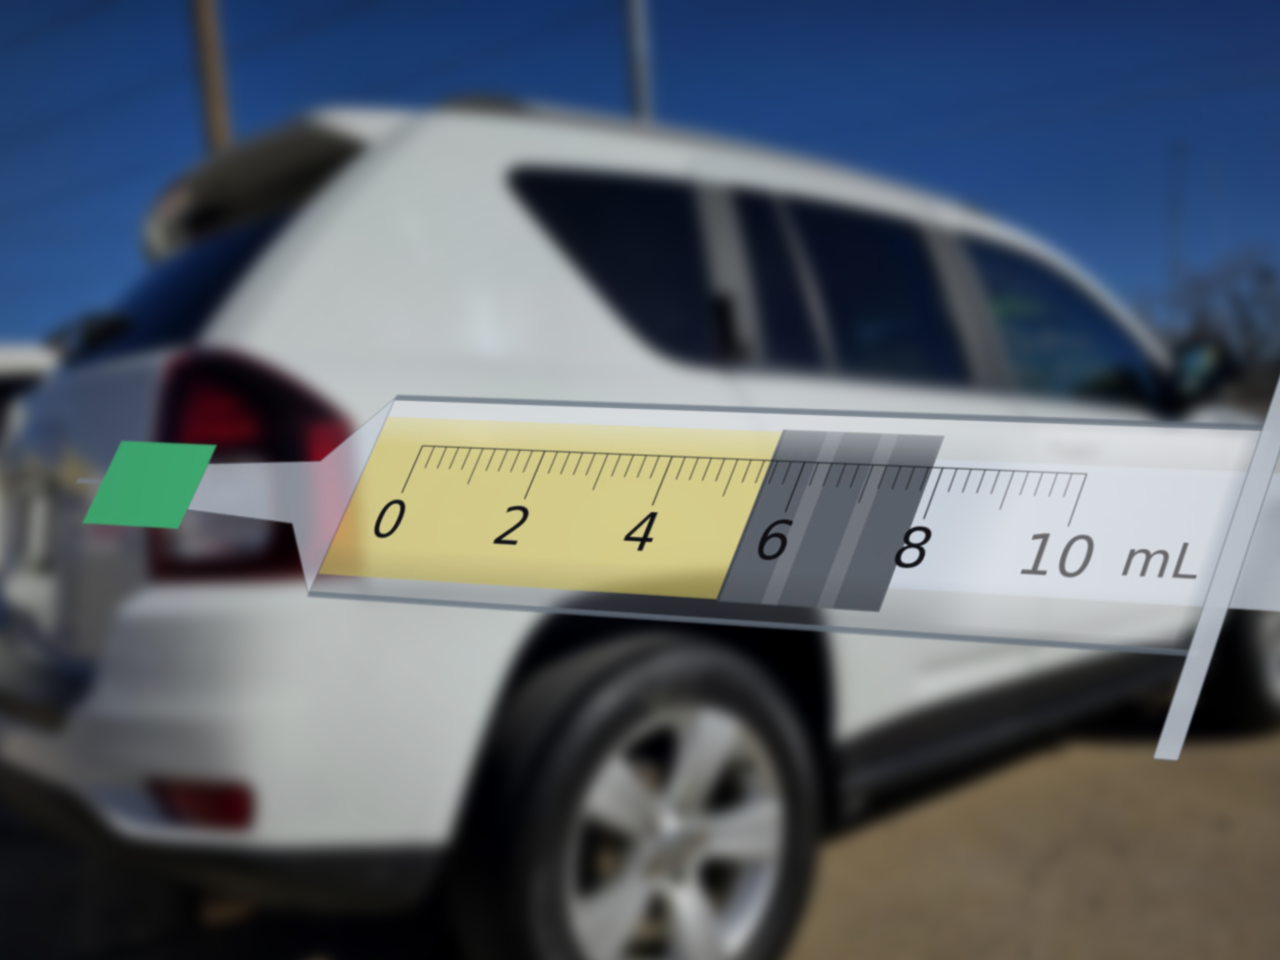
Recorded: 5.5; mL
